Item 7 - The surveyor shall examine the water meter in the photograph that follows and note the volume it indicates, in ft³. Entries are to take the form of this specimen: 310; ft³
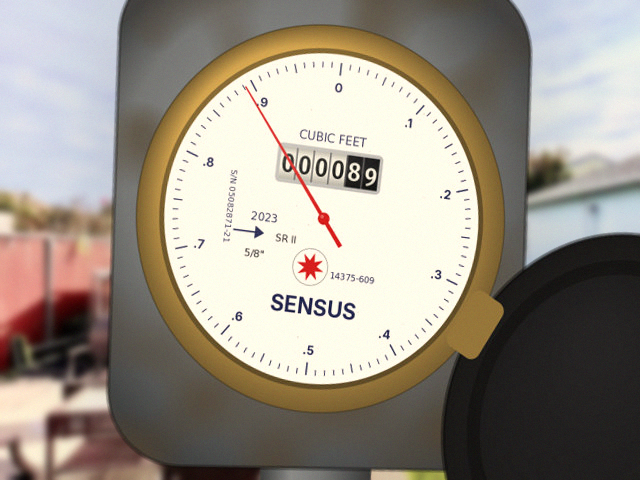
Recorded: 88.89; ft³
